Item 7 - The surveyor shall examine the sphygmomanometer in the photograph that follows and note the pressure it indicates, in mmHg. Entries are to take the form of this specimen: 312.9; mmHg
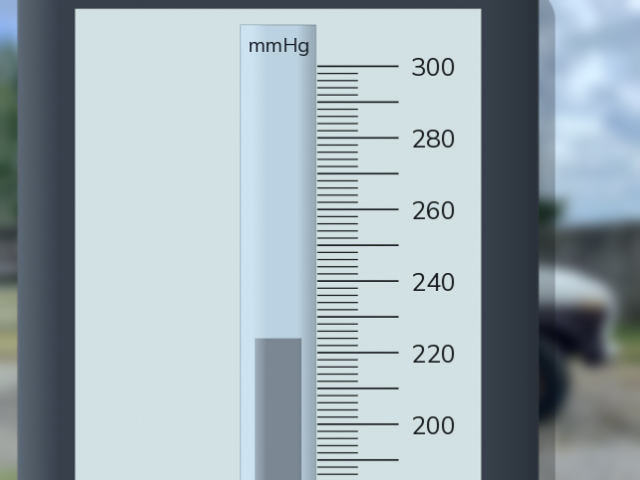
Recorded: 224; mmHg
